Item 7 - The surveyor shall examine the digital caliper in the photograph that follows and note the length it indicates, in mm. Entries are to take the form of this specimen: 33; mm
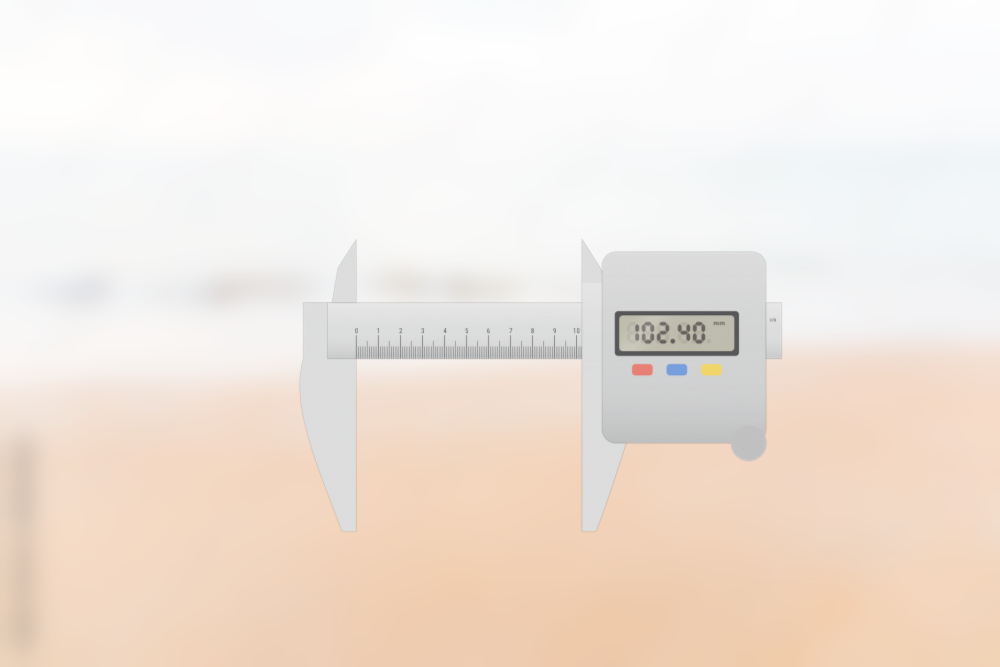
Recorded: 102.40; mm
